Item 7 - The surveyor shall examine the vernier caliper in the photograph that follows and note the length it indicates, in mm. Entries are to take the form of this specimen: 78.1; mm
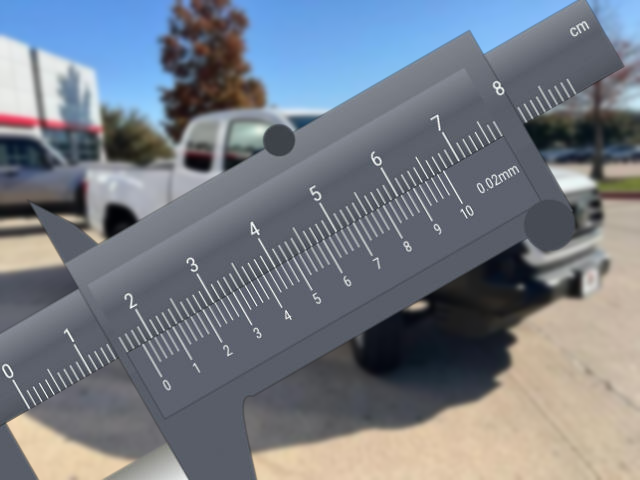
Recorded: 18.4; mm
